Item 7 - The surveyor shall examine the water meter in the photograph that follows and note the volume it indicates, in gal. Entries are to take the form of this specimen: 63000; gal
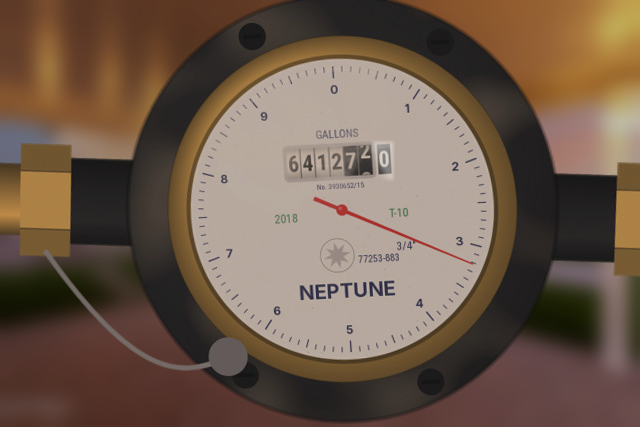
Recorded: 6412723.2; gal
